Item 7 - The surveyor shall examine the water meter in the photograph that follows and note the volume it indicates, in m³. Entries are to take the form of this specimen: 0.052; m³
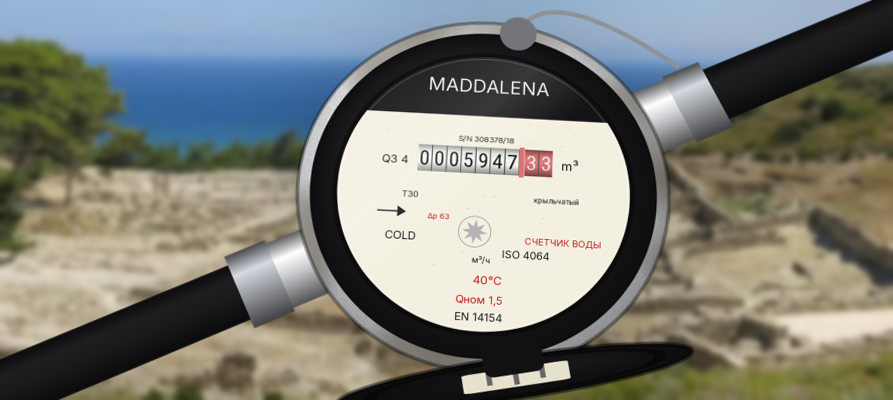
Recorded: 5947.33; m³
